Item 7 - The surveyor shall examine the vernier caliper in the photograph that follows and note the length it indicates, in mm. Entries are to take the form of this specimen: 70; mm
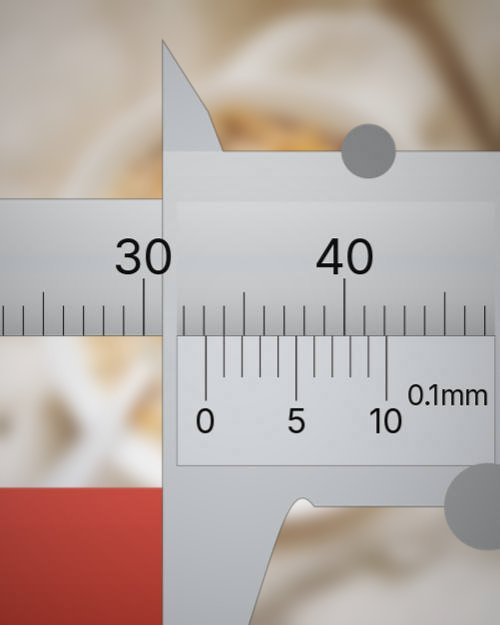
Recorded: 33.1; mm
